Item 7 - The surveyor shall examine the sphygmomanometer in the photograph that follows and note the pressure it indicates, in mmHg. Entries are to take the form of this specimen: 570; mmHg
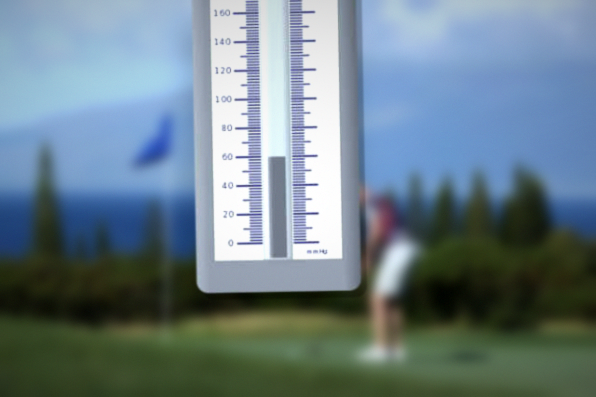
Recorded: 60; mmHg
